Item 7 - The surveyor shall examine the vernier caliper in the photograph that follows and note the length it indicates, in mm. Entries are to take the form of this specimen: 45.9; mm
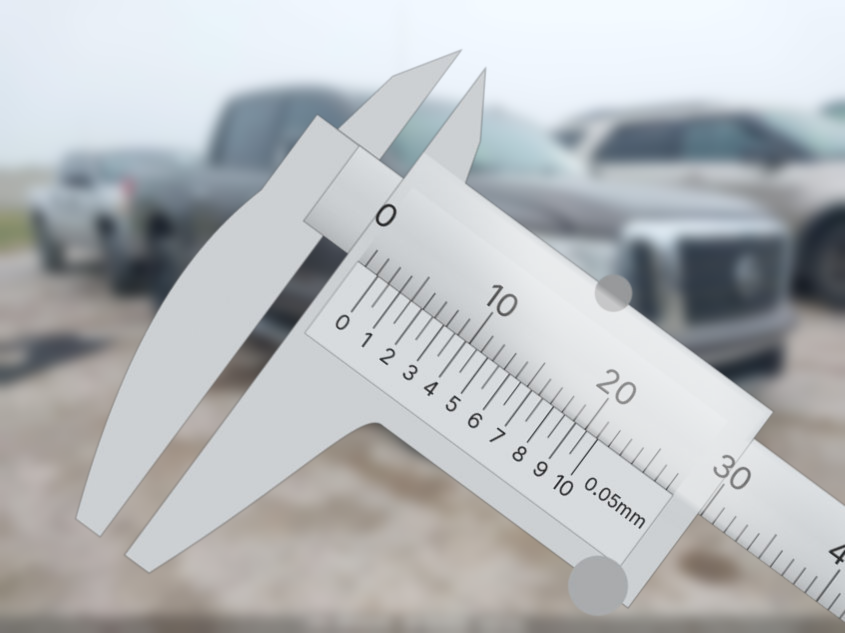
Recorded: 2.1; mm
